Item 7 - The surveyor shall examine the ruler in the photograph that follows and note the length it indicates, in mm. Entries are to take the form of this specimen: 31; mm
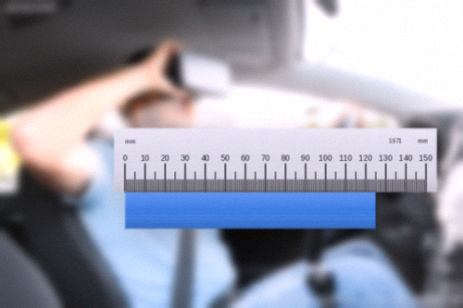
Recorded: 125; mm
